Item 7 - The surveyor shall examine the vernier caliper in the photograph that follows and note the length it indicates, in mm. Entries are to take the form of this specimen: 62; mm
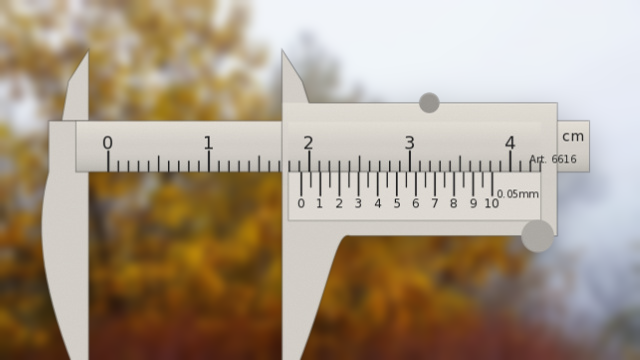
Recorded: 19.2; mm
